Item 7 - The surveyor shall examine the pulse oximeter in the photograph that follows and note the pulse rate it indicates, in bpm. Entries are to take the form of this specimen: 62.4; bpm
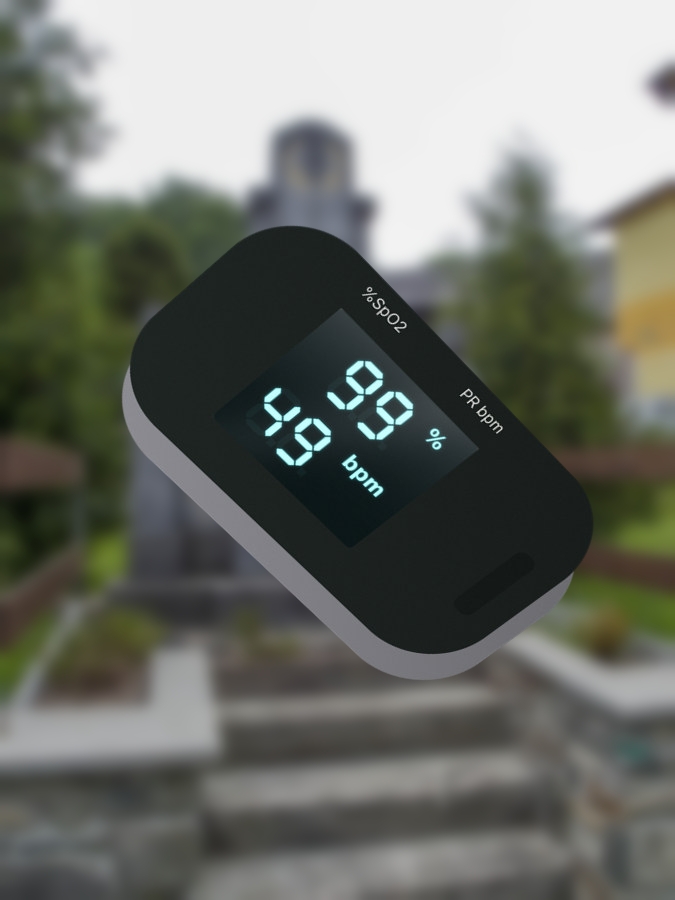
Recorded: 49; bpm
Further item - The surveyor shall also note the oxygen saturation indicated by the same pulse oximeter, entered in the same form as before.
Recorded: 99; %
